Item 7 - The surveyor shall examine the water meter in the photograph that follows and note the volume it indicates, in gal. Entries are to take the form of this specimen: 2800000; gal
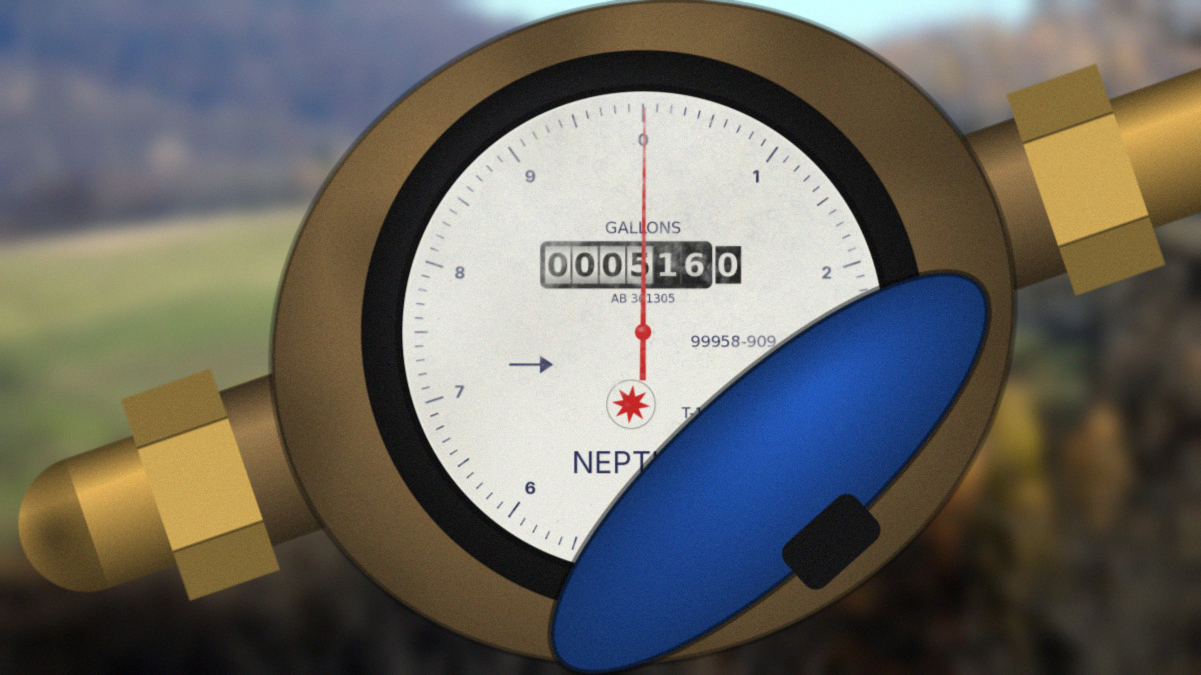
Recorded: 5160.0; gal
